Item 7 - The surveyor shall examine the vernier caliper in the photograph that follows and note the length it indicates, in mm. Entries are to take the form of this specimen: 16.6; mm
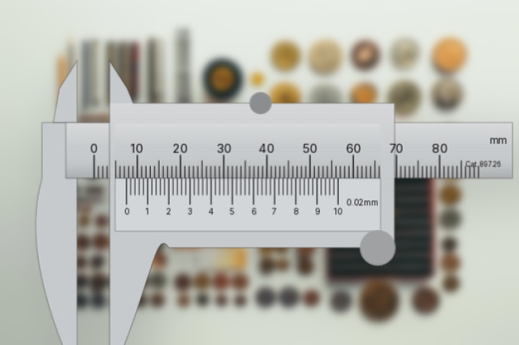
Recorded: 7.5; mm
